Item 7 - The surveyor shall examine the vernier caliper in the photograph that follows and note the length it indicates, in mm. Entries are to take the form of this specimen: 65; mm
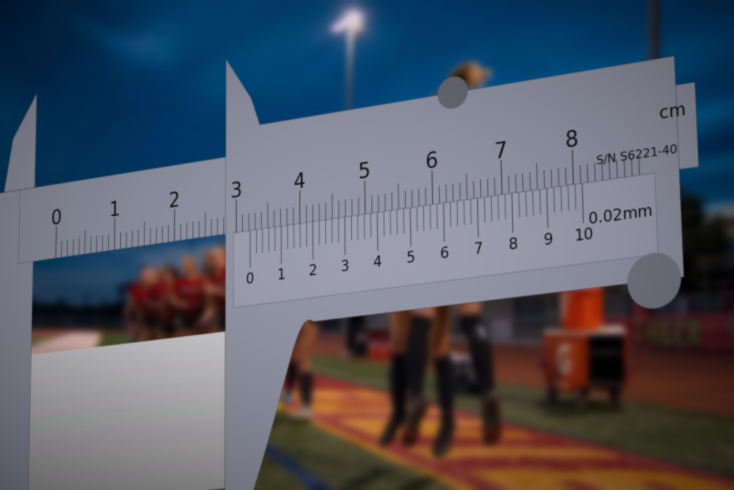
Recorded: 32.2; mm
